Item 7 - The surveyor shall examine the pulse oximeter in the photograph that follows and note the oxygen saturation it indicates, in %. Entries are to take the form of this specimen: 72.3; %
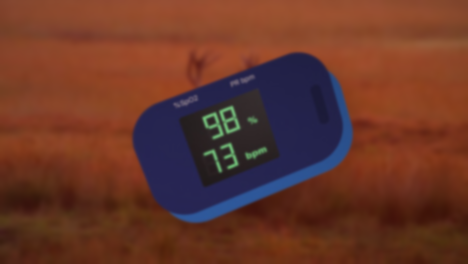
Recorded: 98; %
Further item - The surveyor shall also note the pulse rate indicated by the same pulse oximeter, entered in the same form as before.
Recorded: 73; bpm
